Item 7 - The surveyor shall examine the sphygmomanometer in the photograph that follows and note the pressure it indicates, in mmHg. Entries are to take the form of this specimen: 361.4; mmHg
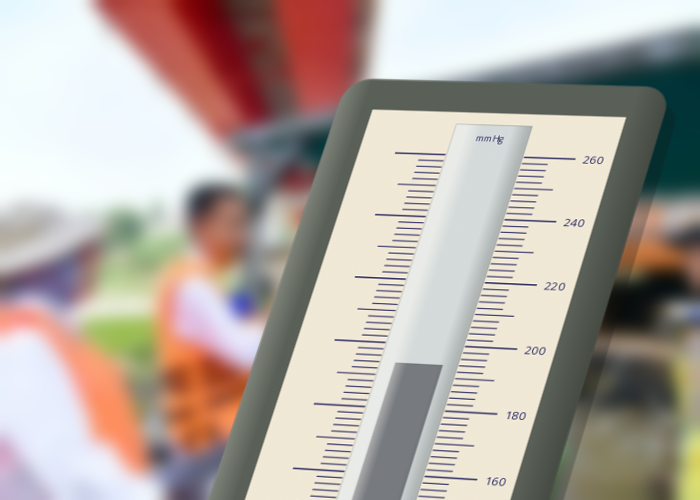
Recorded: 194; mmHg
